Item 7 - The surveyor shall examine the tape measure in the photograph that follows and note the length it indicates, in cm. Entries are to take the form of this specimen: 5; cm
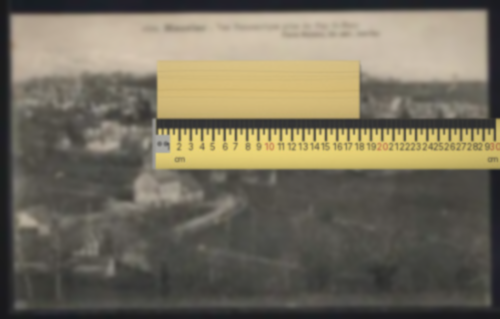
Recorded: 18; cm
